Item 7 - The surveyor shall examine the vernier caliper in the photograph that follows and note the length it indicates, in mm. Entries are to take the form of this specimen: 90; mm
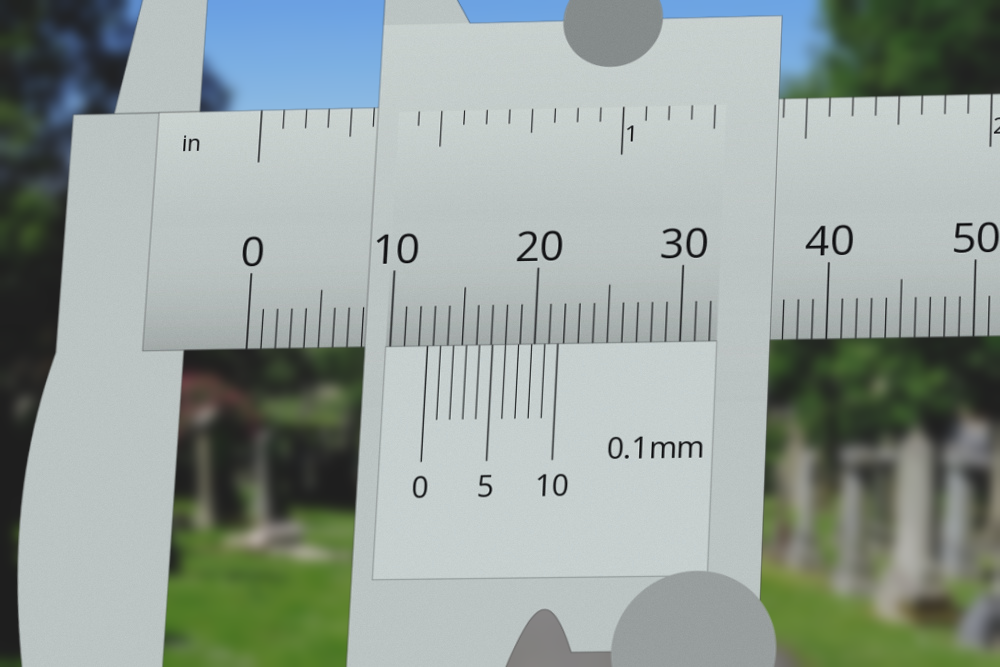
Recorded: 12.6; mm
